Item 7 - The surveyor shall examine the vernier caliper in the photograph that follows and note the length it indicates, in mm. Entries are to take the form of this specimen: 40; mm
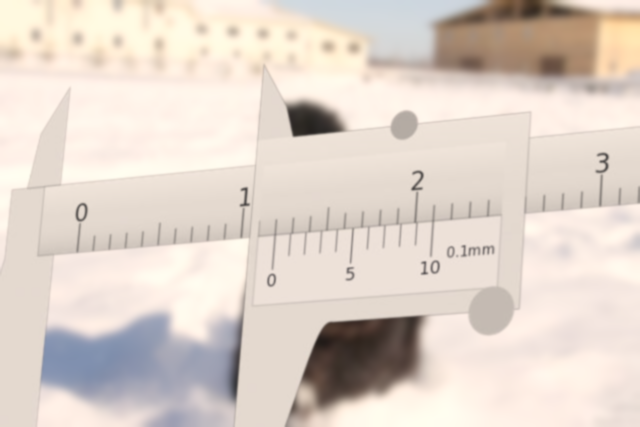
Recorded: 12.0; mm
